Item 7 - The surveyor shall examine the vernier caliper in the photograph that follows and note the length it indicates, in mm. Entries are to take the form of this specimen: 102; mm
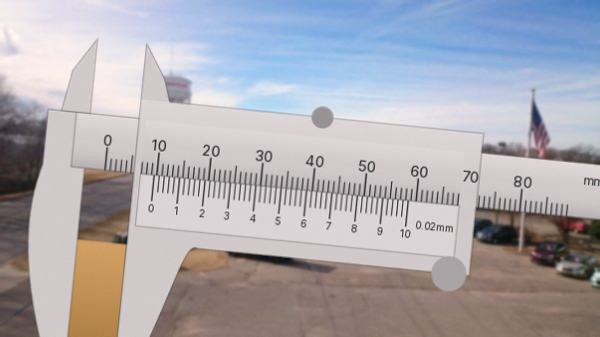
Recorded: 9.5; mm
